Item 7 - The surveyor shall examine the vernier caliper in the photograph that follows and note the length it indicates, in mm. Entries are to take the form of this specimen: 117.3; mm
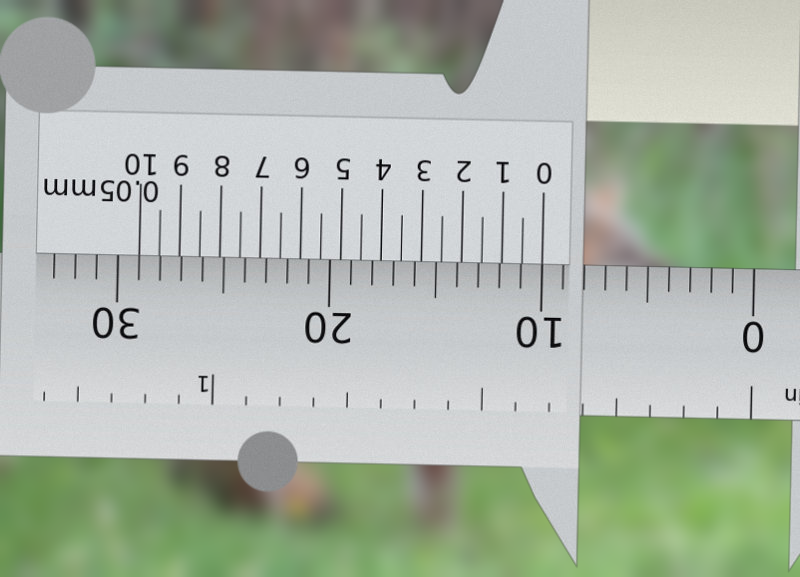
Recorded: 10.0; mm
